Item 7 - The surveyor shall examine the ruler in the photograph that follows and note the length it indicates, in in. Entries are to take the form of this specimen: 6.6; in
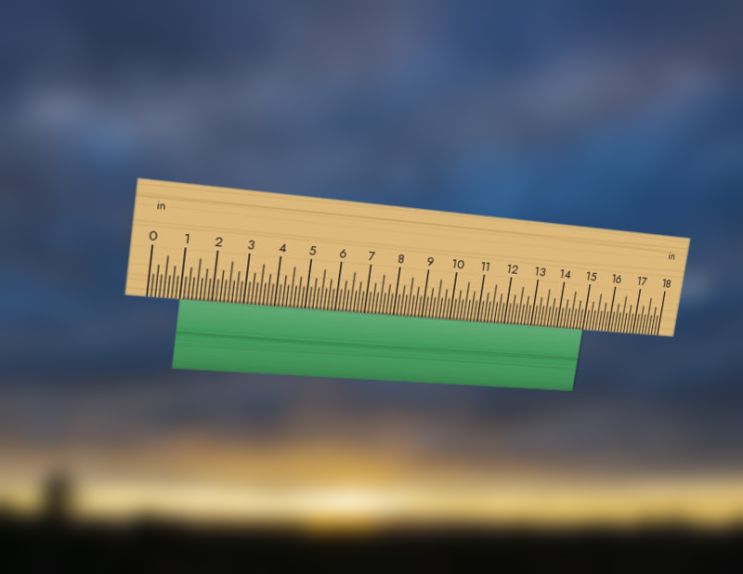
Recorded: 14; in
